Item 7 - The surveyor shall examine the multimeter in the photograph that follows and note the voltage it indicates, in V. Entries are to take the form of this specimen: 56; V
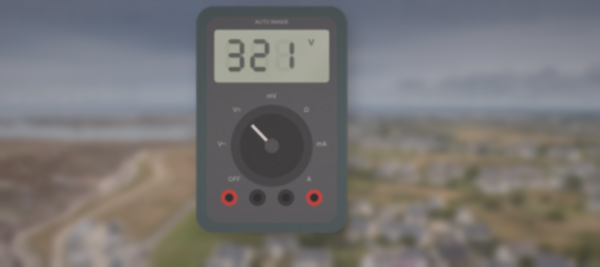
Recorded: 321; V
